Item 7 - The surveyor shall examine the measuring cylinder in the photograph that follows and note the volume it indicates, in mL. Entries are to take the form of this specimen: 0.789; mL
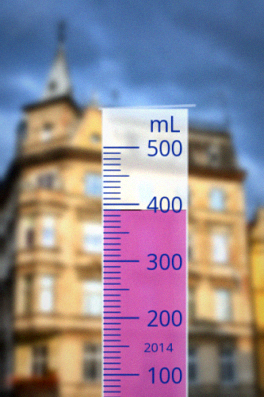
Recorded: 390; mL
